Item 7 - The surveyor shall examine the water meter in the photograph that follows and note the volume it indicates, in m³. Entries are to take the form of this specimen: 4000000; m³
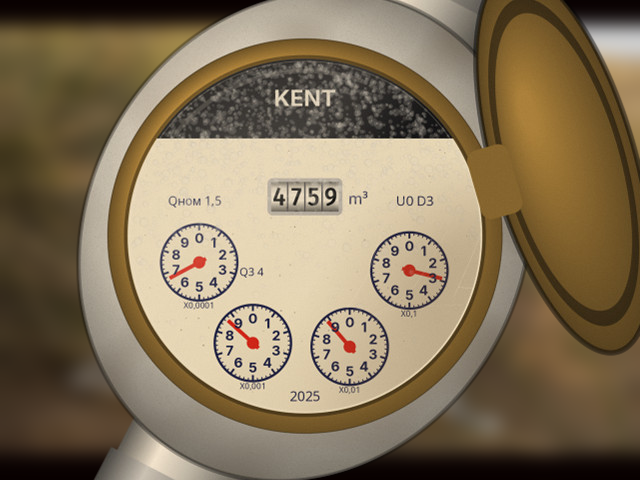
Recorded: 4759.2886; m³
